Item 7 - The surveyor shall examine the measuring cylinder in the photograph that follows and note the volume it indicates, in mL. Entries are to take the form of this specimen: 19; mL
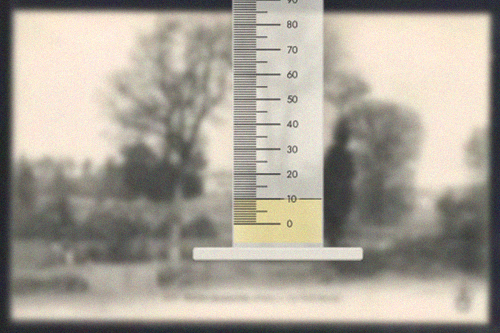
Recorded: 10; mL
